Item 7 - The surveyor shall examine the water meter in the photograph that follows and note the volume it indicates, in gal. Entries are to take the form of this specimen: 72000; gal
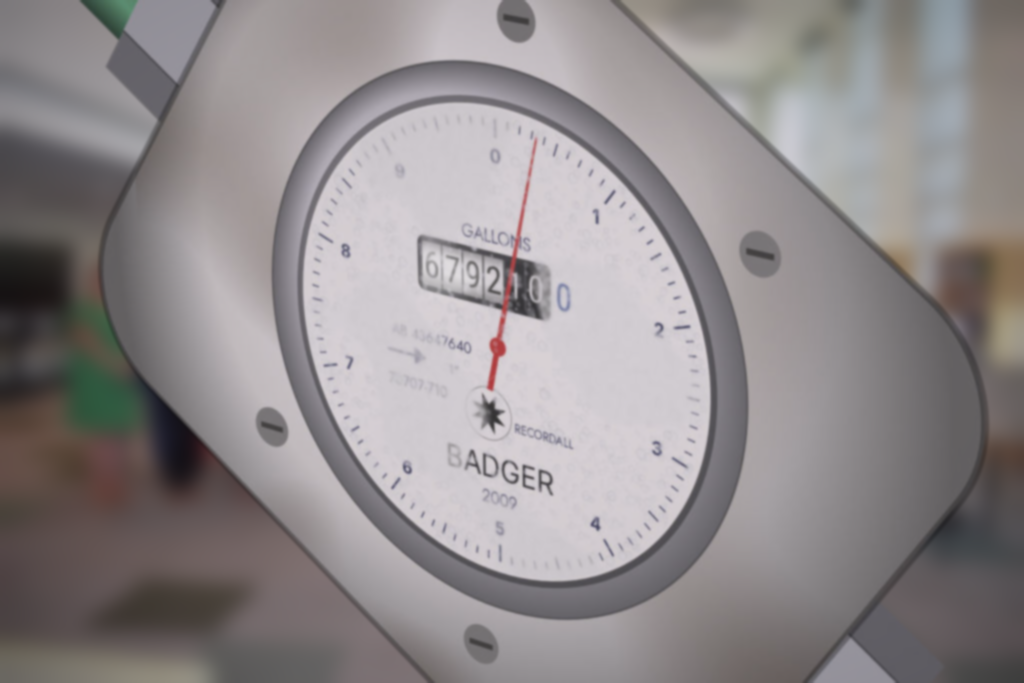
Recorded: 6792100.3; gal
